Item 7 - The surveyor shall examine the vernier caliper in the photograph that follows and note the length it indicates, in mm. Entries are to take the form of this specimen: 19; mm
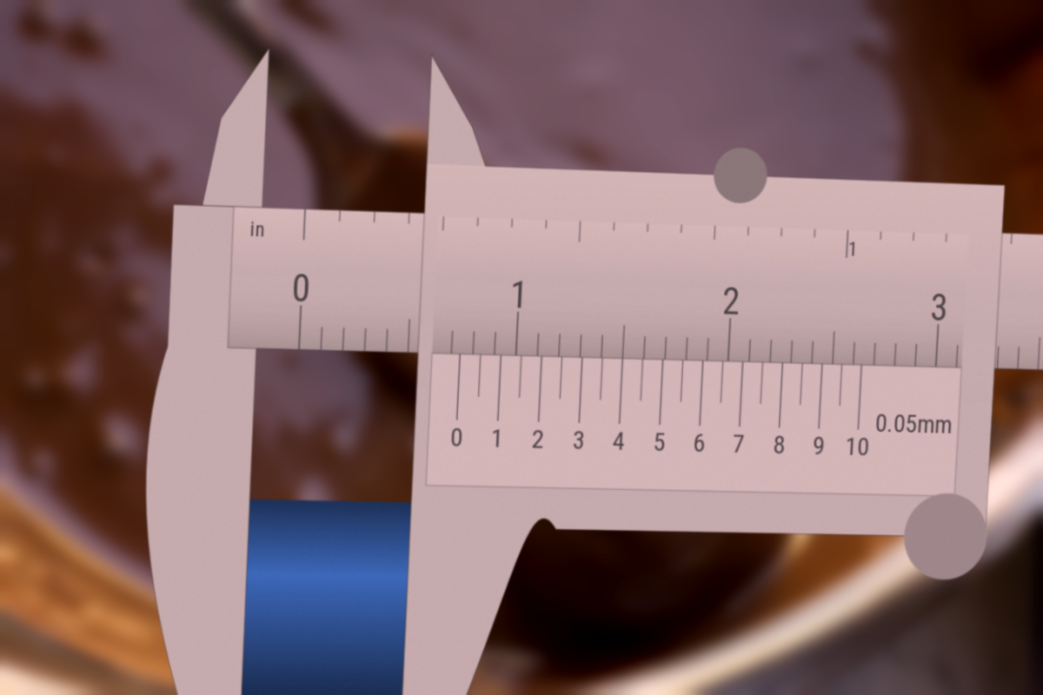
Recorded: 7.4; mm
